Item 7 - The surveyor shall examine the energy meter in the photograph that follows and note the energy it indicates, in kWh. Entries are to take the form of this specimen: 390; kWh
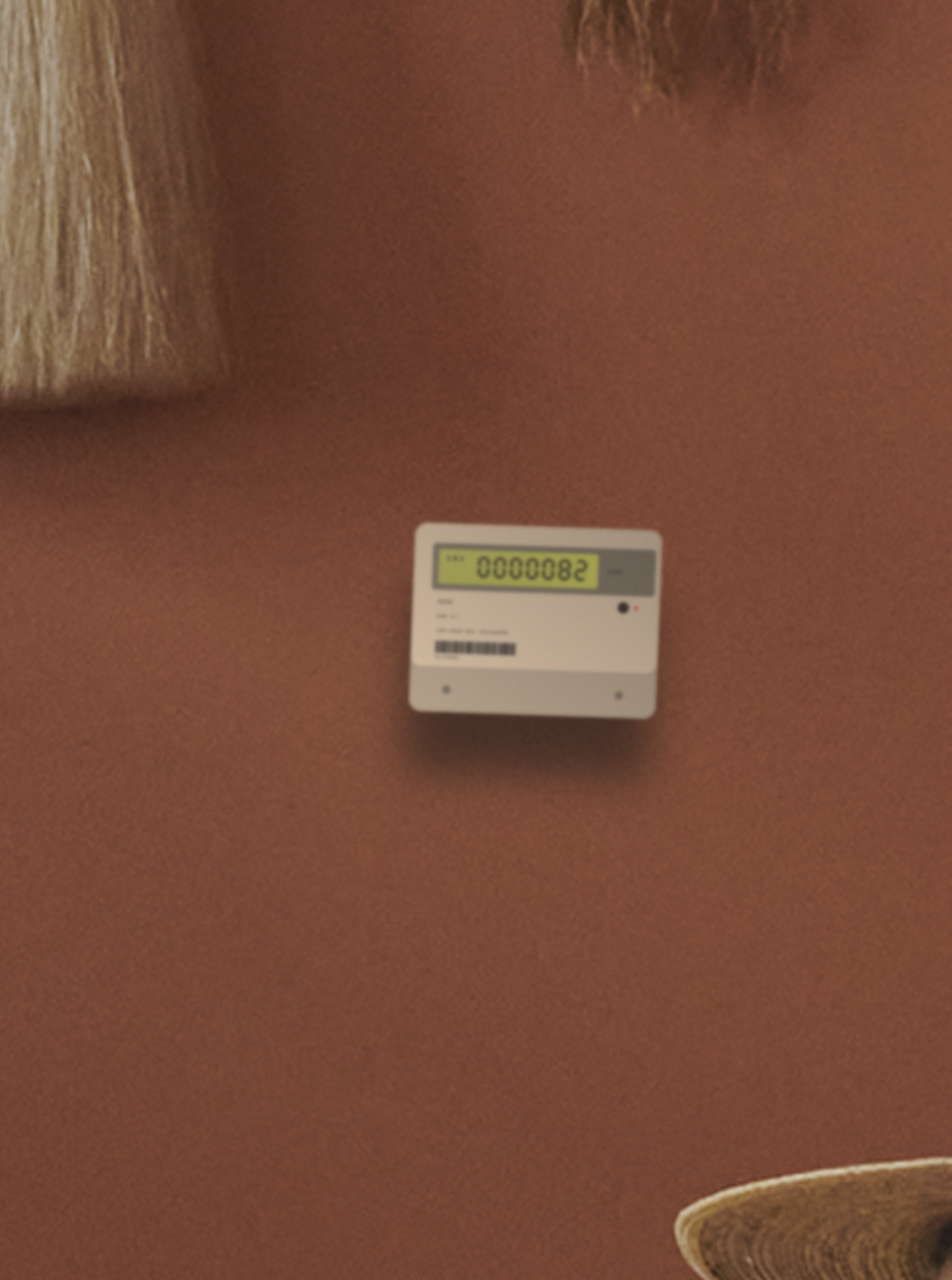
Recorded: 82; kWh
